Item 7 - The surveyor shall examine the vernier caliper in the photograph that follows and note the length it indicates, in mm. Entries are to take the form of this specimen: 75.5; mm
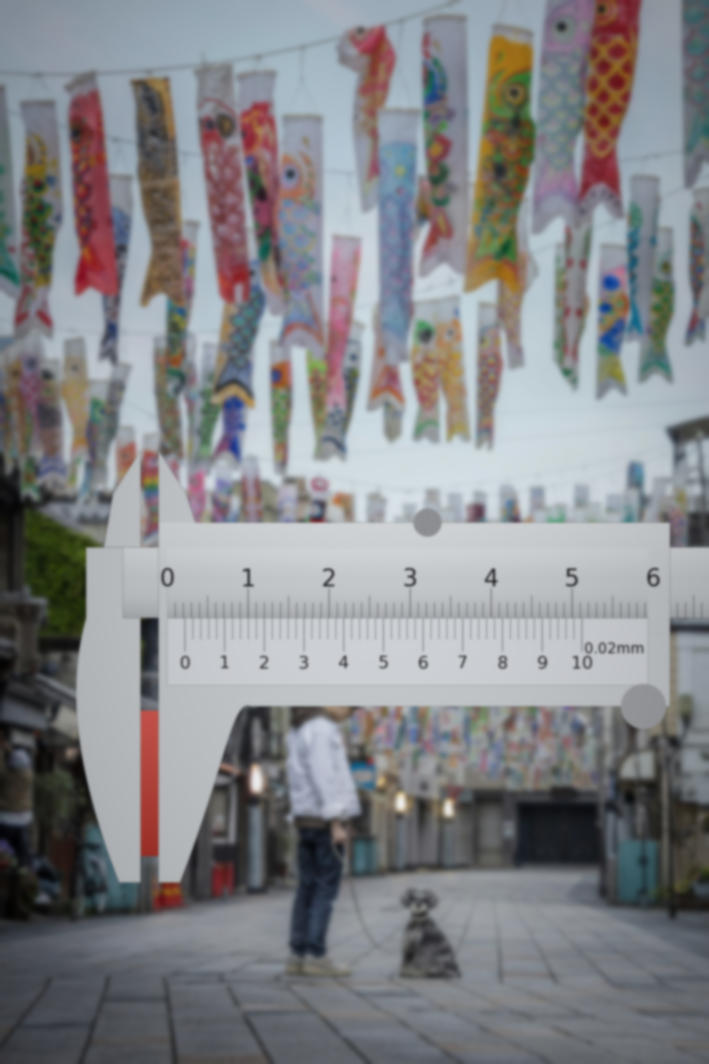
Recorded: 2.2; mm
